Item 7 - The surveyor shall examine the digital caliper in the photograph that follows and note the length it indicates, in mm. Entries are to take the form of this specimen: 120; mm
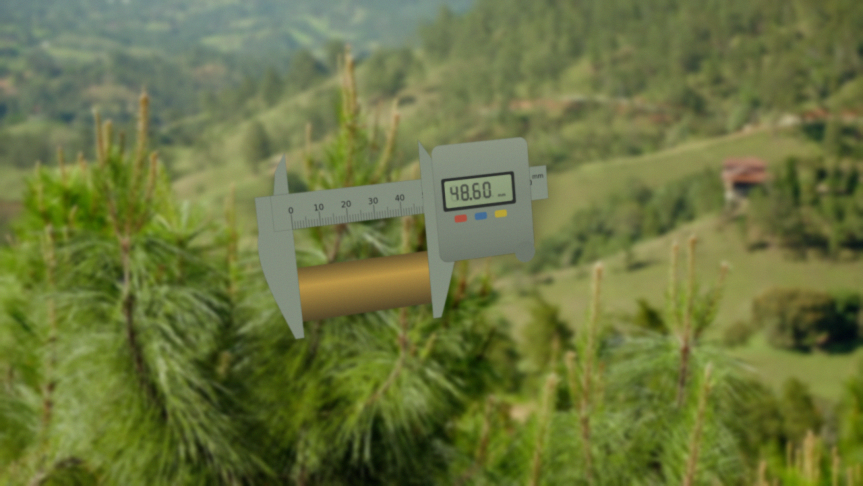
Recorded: 48.60; mm
